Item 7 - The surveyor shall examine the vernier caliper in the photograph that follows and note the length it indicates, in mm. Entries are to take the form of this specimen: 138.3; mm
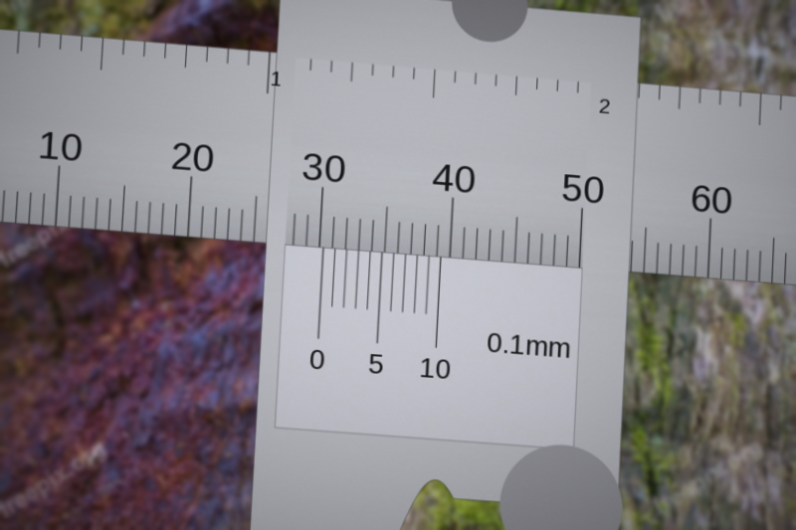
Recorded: 30.3; mm
